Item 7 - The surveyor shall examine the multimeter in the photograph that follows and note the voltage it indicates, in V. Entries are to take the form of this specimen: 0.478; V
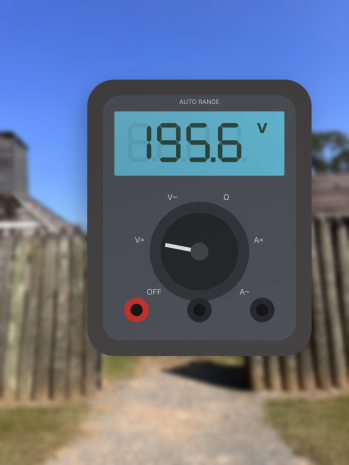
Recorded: 195.6; V
